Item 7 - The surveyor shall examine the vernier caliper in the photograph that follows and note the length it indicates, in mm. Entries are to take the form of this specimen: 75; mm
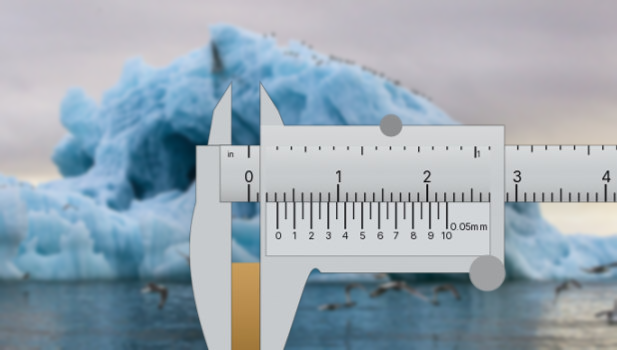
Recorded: 3.2; mm
